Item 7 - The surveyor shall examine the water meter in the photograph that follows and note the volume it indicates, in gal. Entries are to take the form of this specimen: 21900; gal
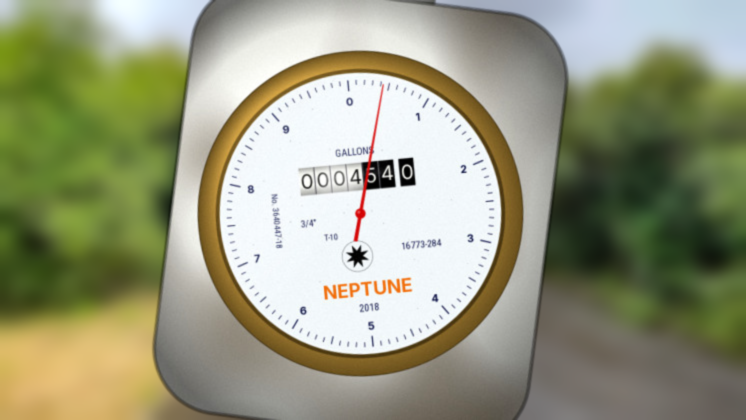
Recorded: 4540.4; gal
